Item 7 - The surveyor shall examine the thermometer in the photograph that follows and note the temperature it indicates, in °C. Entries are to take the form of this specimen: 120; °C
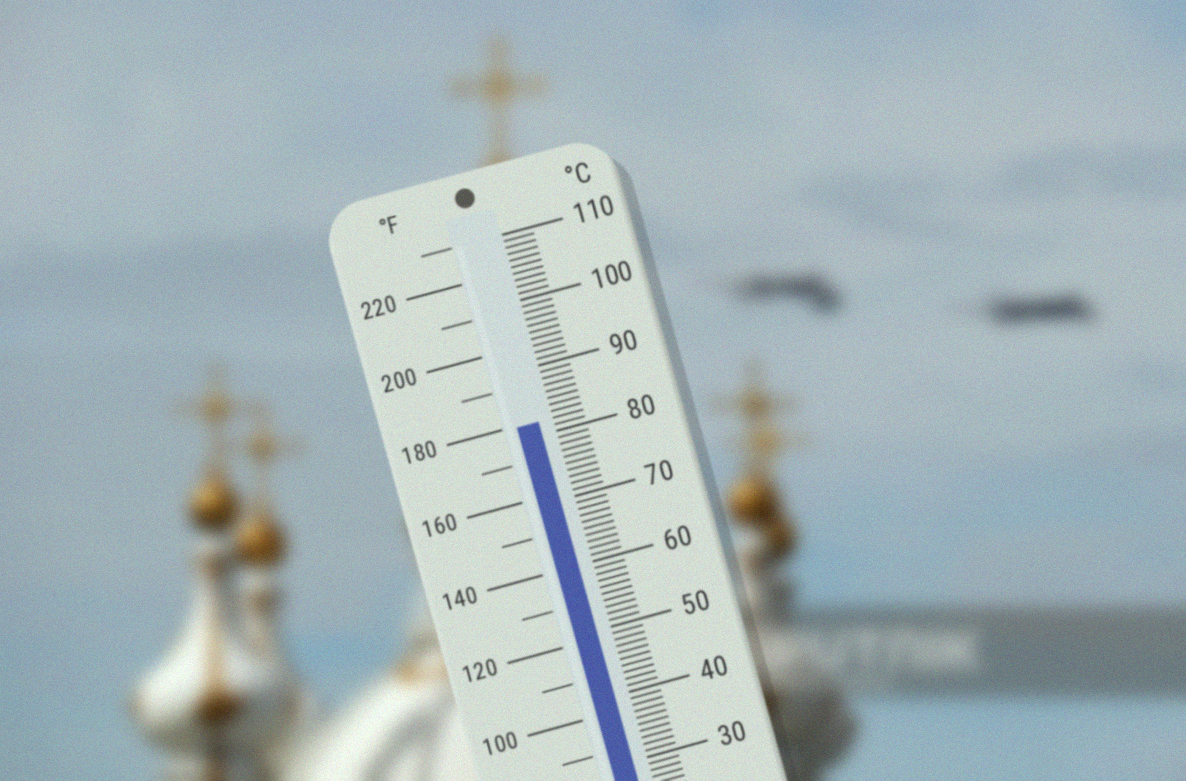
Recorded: 82; °C
